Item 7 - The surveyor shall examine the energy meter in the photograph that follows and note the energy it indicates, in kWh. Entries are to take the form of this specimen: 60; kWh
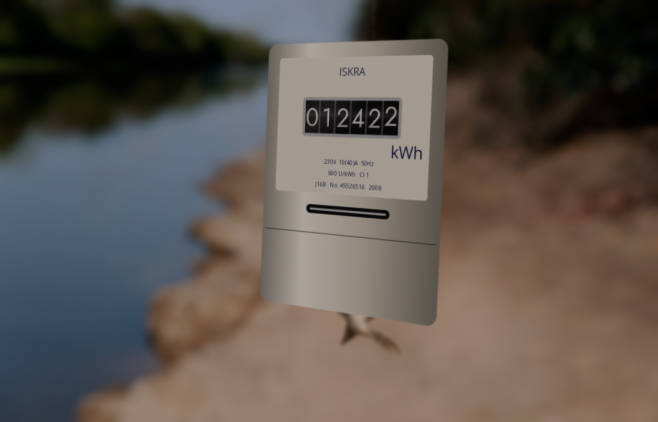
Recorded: 12422; kWh
